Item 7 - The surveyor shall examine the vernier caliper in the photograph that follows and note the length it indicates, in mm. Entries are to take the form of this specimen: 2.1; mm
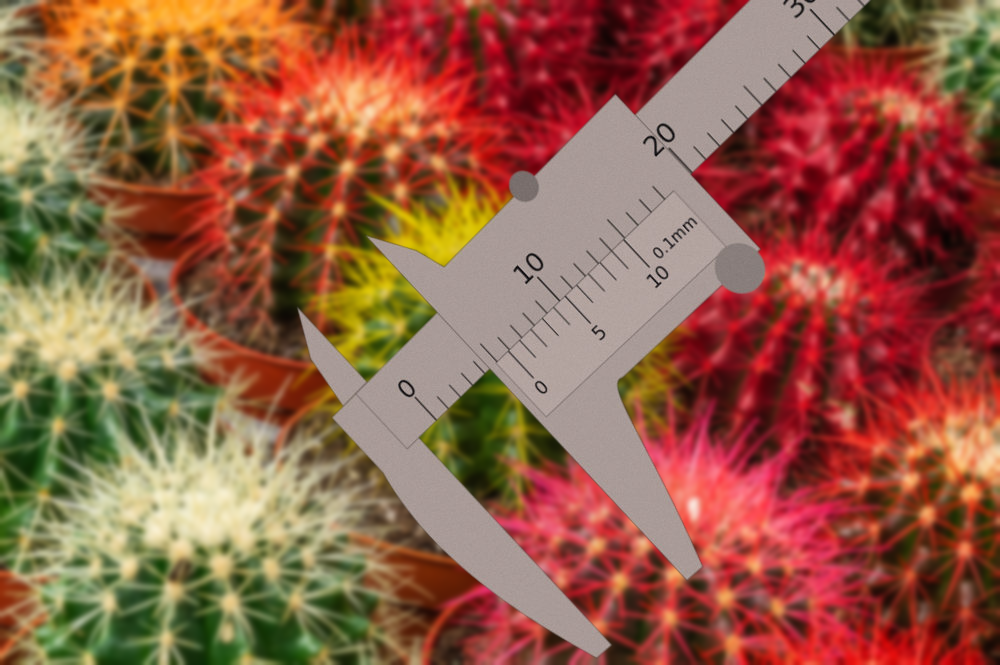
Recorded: 5.9; mm
